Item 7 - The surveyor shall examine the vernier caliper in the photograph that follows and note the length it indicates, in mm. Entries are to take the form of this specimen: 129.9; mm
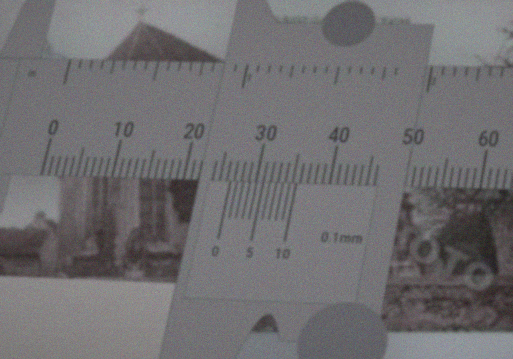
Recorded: 26.5; mm
